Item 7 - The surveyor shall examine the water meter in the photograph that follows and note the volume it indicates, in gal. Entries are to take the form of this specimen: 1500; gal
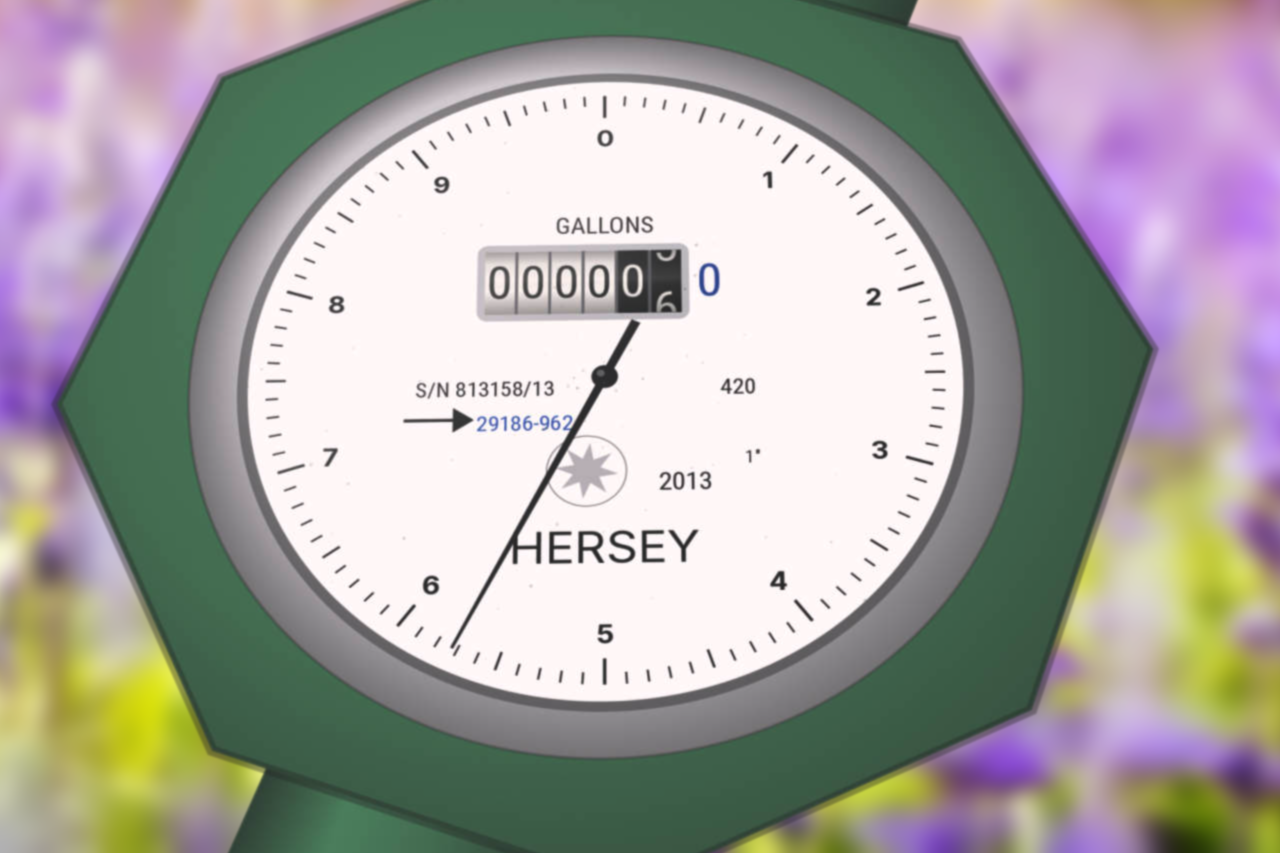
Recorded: 55.7; gal
